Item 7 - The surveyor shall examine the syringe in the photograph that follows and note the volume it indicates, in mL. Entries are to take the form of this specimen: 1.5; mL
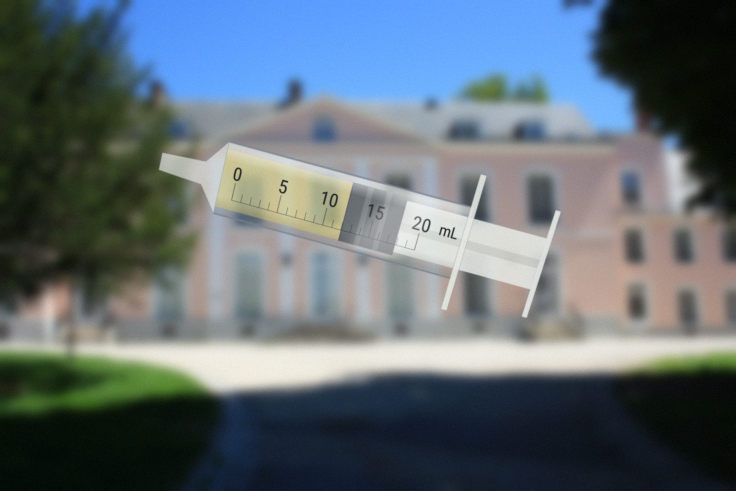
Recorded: 12; mL
